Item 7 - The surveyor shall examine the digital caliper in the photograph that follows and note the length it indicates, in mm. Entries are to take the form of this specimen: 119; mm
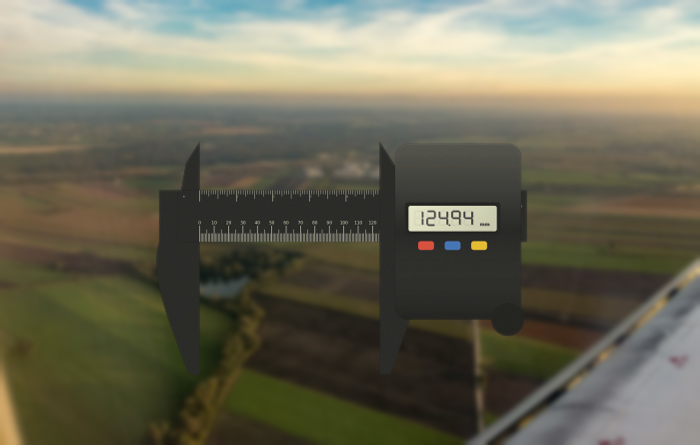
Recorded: 124.94; mm
